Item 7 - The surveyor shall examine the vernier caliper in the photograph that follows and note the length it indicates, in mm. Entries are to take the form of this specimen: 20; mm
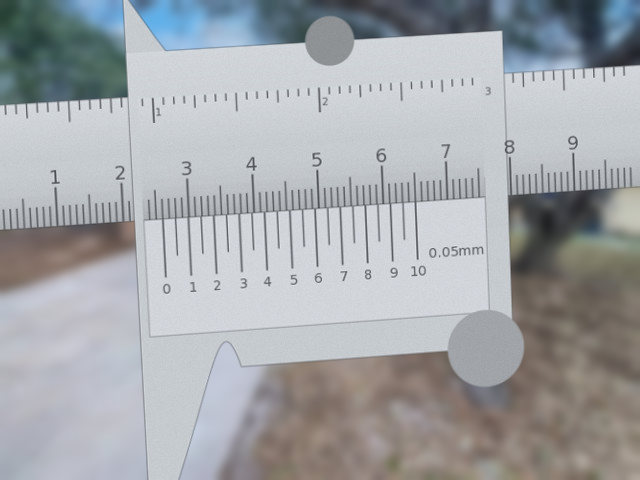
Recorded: 26.0; mm
